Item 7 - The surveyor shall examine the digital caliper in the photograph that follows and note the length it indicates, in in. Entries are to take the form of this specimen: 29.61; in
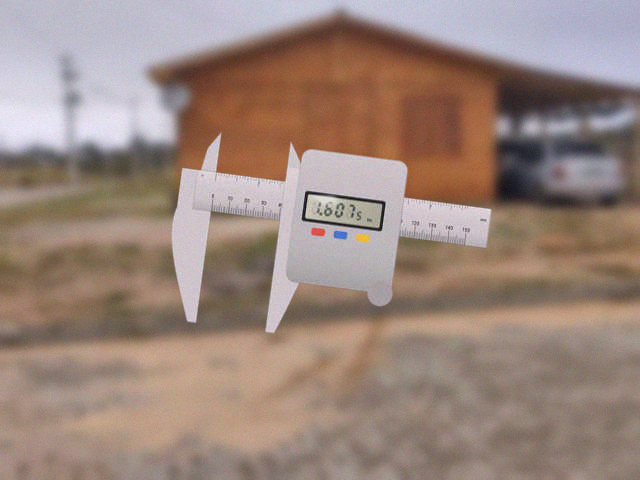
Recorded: 1.6075; in
